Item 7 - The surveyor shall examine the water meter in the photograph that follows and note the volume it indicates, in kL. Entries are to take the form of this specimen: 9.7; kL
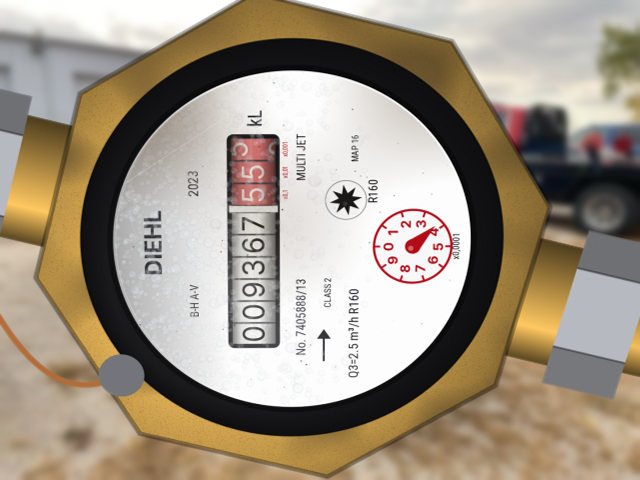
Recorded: 9367.5553; kL
